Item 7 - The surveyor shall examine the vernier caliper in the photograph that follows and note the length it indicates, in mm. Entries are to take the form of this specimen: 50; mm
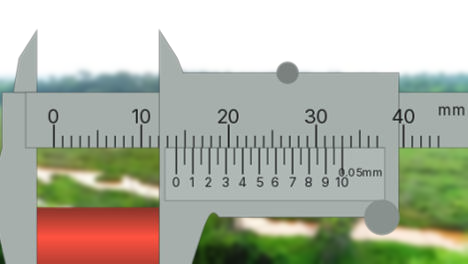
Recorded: 14.0; mm
